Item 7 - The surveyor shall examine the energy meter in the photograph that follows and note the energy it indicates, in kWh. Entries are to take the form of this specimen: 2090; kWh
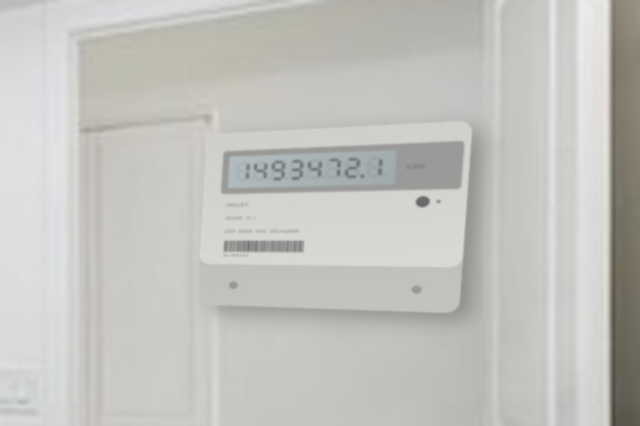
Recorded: 1493472.1; kWh
